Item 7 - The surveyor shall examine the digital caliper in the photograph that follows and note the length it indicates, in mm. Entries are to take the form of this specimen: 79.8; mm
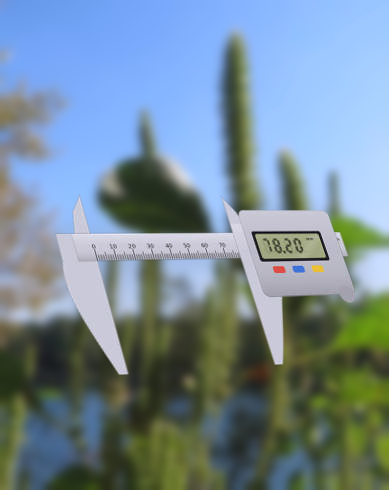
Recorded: 78.20; mm
